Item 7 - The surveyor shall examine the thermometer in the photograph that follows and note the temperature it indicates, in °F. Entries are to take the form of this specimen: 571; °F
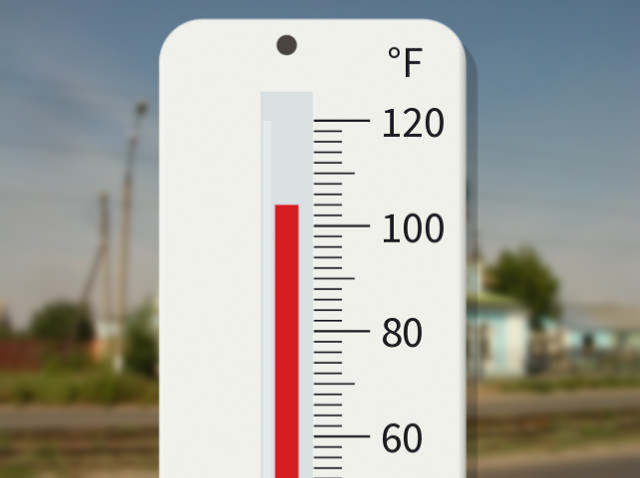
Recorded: 104; °F
